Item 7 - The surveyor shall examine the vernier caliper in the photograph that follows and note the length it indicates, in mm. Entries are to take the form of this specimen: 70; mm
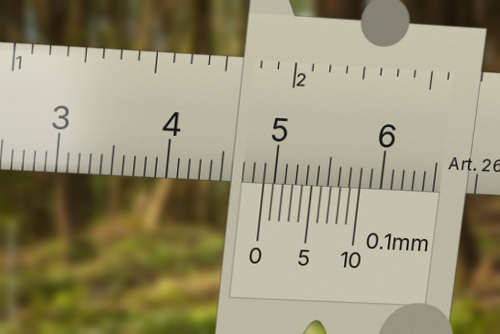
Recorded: 49.0; mm
